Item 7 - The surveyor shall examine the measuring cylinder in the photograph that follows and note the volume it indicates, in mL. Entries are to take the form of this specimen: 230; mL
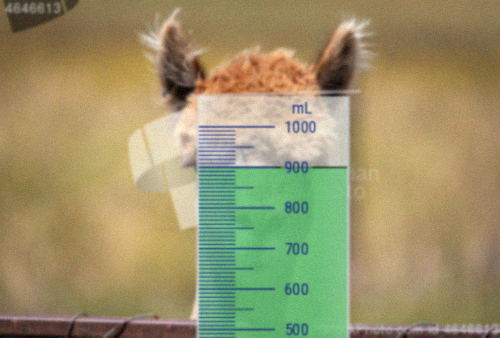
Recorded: 900; mL
